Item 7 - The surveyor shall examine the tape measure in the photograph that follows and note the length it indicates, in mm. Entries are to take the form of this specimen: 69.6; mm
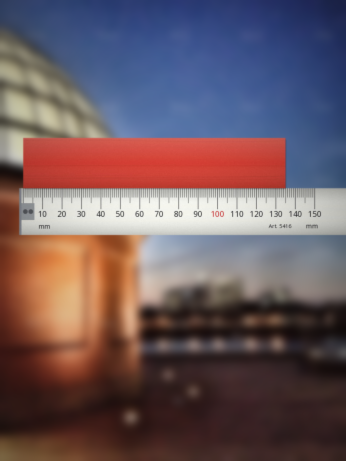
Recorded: 135; mm
